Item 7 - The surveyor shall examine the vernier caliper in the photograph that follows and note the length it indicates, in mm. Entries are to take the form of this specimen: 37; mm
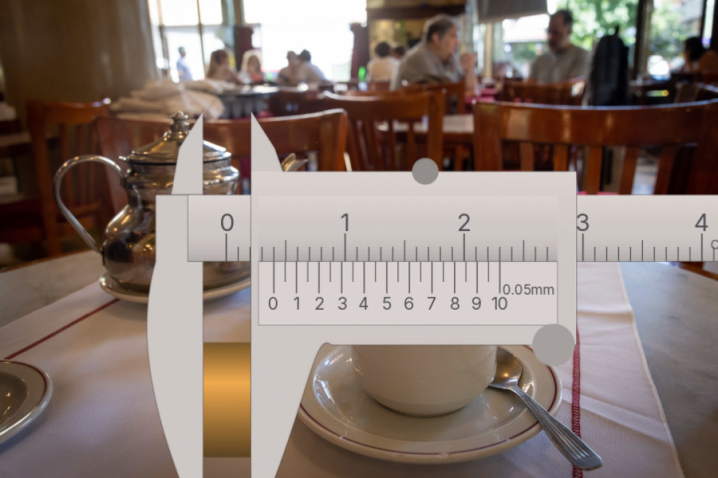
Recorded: 4.0; mm
